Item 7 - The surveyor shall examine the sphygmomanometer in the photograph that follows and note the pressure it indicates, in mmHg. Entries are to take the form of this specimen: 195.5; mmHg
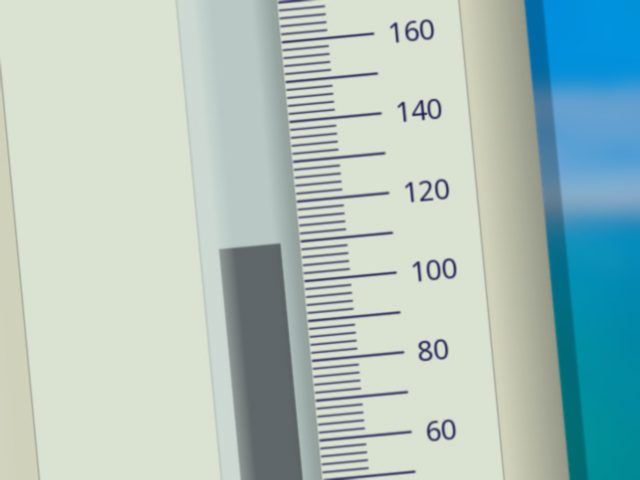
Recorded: 110; mmHg
